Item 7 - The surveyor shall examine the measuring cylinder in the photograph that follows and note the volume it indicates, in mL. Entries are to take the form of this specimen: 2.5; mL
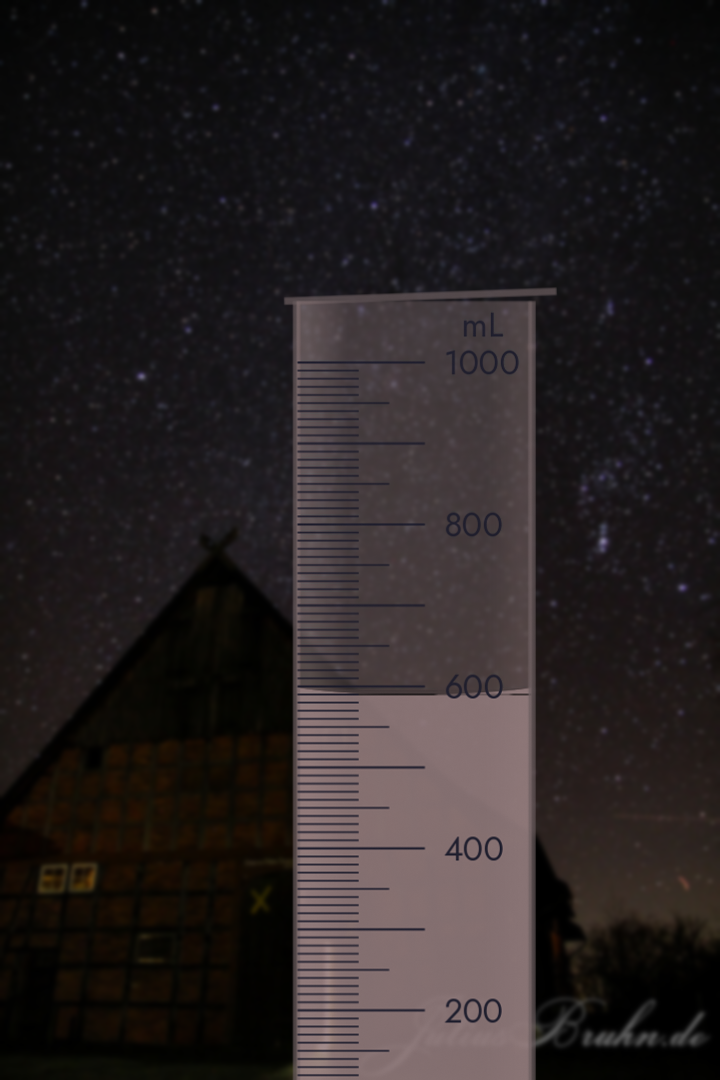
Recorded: 590; mL
